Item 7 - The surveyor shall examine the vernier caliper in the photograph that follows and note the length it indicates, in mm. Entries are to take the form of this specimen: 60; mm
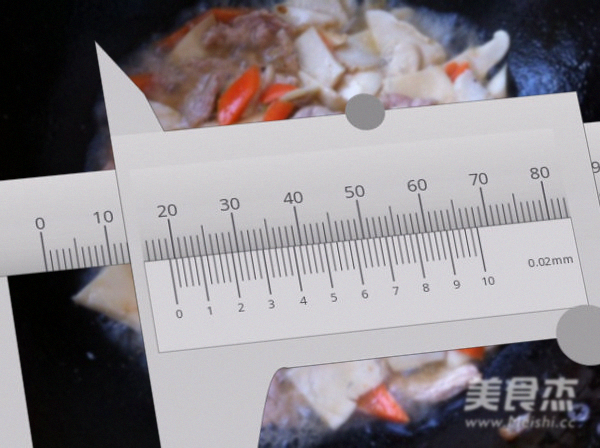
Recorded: 19.2; mm
